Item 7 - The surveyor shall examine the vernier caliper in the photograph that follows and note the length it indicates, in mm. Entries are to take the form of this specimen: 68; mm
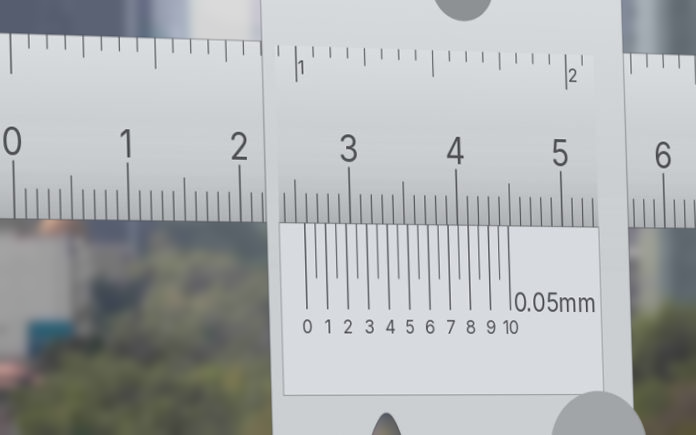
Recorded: 25.8; mm
